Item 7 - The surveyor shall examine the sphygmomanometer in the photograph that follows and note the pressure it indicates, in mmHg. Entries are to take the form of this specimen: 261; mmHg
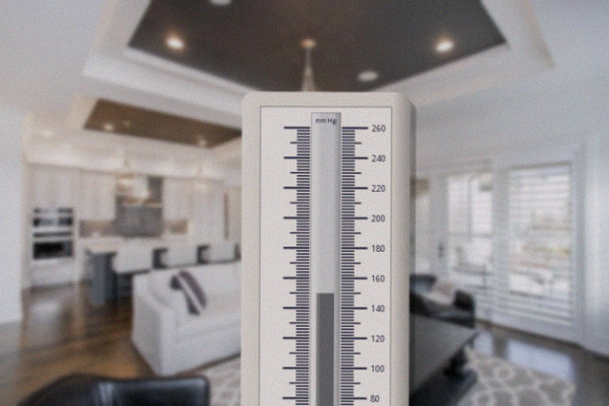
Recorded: 150; mmHg
